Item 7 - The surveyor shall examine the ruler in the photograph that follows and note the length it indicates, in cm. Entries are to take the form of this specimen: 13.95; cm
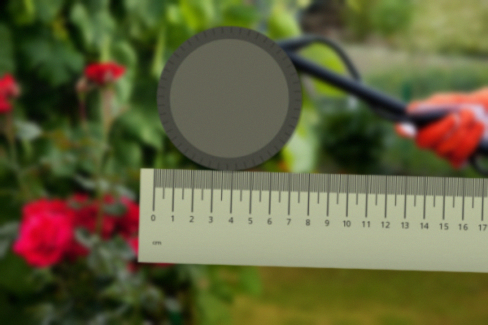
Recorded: 7.5; cm
